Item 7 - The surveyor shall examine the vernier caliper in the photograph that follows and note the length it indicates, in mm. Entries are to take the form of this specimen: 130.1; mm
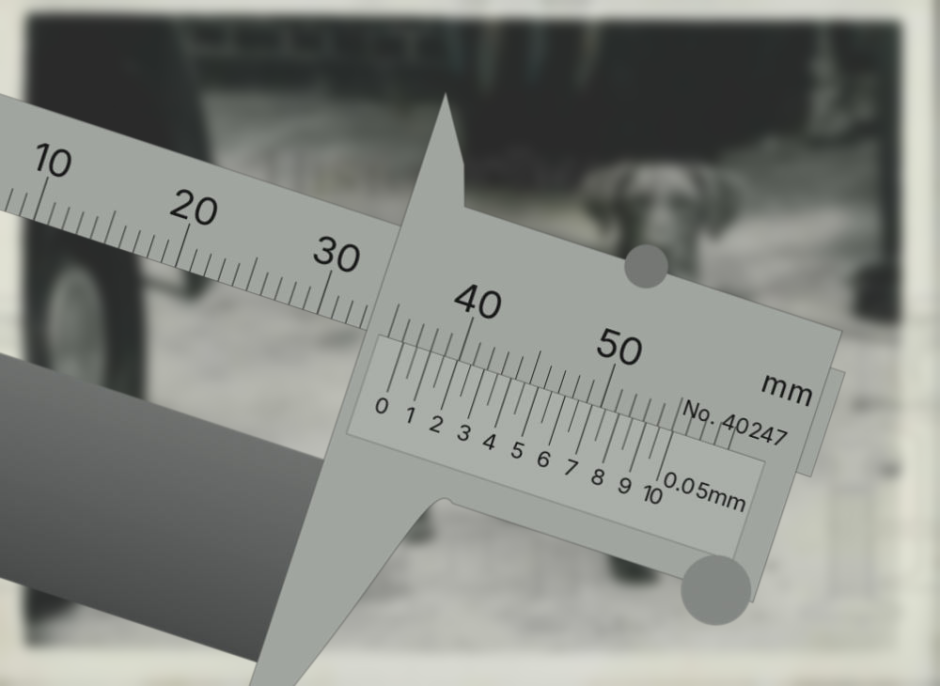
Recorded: 36.1; mm
